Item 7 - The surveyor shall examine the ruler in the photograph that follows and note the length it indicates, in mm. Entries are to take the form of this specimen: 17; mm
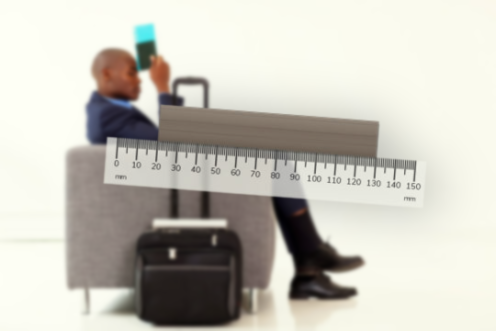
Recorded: 110; mm
